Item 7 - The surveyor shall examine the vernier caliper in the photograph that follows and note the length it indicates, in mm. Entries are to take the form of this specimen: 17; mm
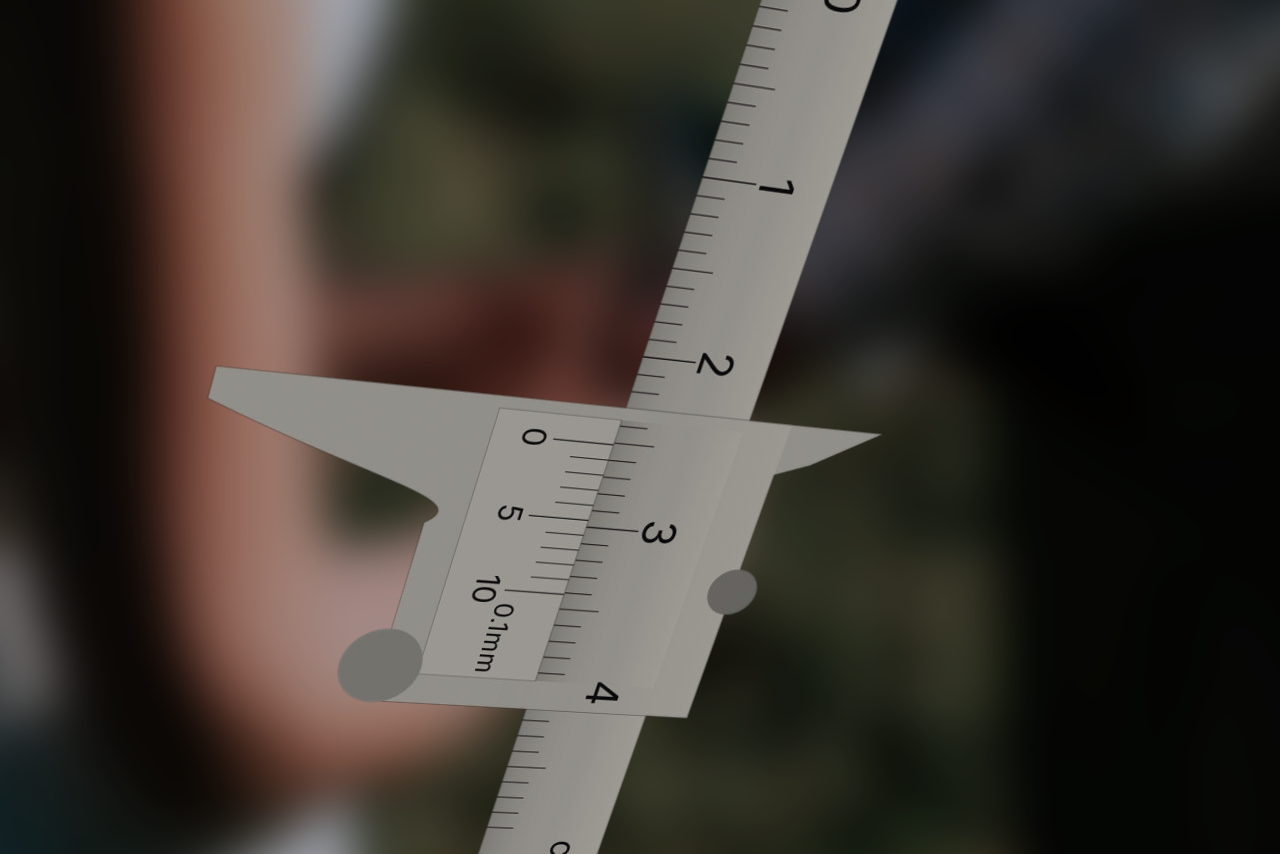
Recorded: 25.1; mm
